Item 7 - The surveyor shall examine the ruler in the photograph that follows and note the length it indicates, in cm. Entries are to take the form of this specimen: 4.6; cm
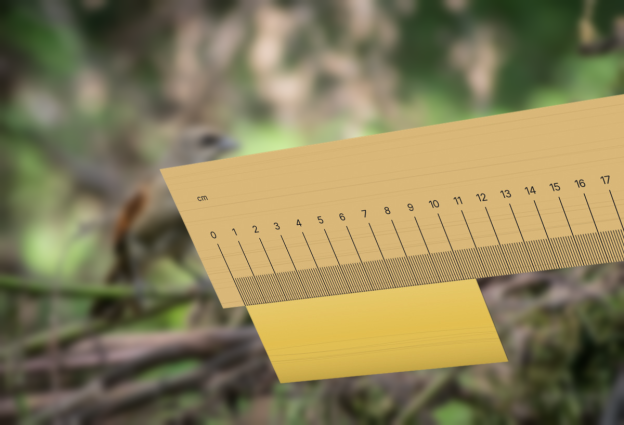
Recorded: 10.5; cm
